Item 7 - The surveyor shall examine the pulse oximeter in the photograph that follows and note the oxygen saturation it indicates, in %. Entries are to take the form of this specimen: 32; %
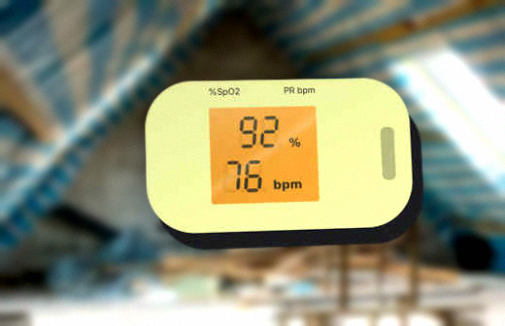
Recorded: 92; %
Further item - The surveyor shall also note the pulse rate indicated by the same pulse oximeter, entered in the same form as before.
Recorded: 76; bpm
